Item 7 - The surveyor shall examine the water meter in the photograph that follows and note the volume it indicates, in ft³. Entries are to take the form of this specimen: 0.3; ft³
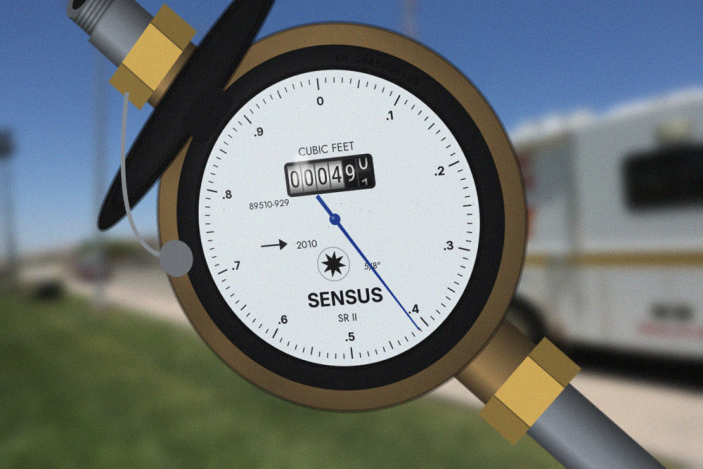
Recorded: 490.41; ft³
